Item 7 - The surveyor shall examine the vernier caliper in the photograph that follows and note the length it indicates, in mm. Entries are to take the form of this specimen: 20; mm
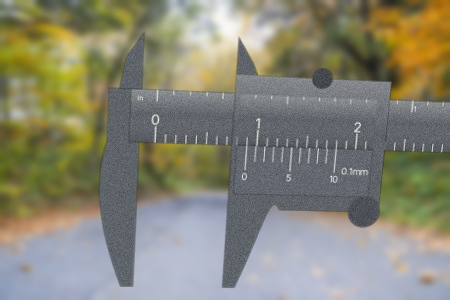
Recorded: 9.0; mm
